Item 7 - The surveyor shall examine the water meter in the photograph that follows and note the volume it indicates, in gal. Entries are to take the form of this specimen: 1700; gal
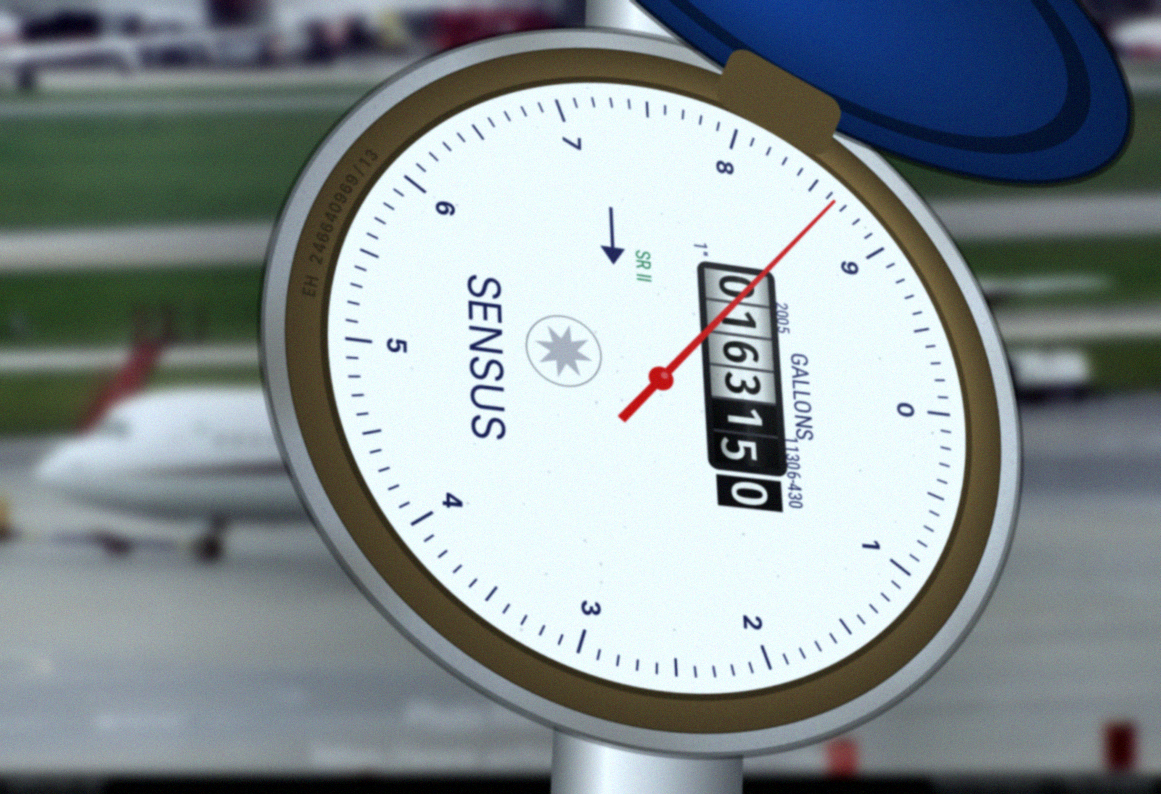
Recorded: 163148.6; gal
